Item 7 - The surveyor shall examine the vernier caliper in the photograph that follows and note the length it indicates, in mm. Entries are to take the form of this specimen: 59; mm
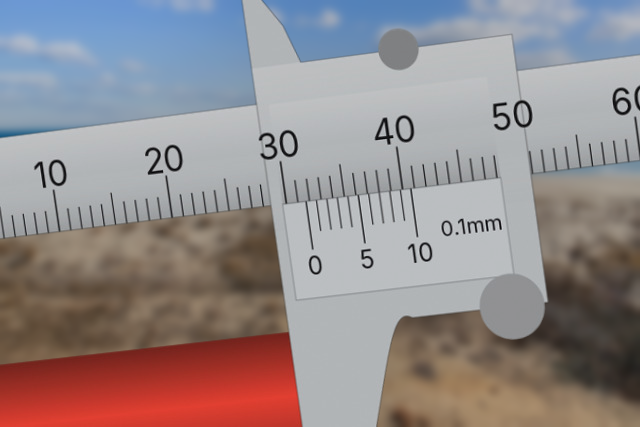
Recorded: 31.7; mm
